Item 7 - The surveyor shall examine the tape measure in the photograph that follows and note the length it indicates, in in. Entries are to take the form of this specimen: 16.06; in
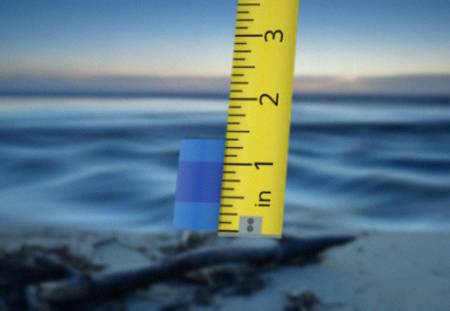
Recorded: 1.375; in
